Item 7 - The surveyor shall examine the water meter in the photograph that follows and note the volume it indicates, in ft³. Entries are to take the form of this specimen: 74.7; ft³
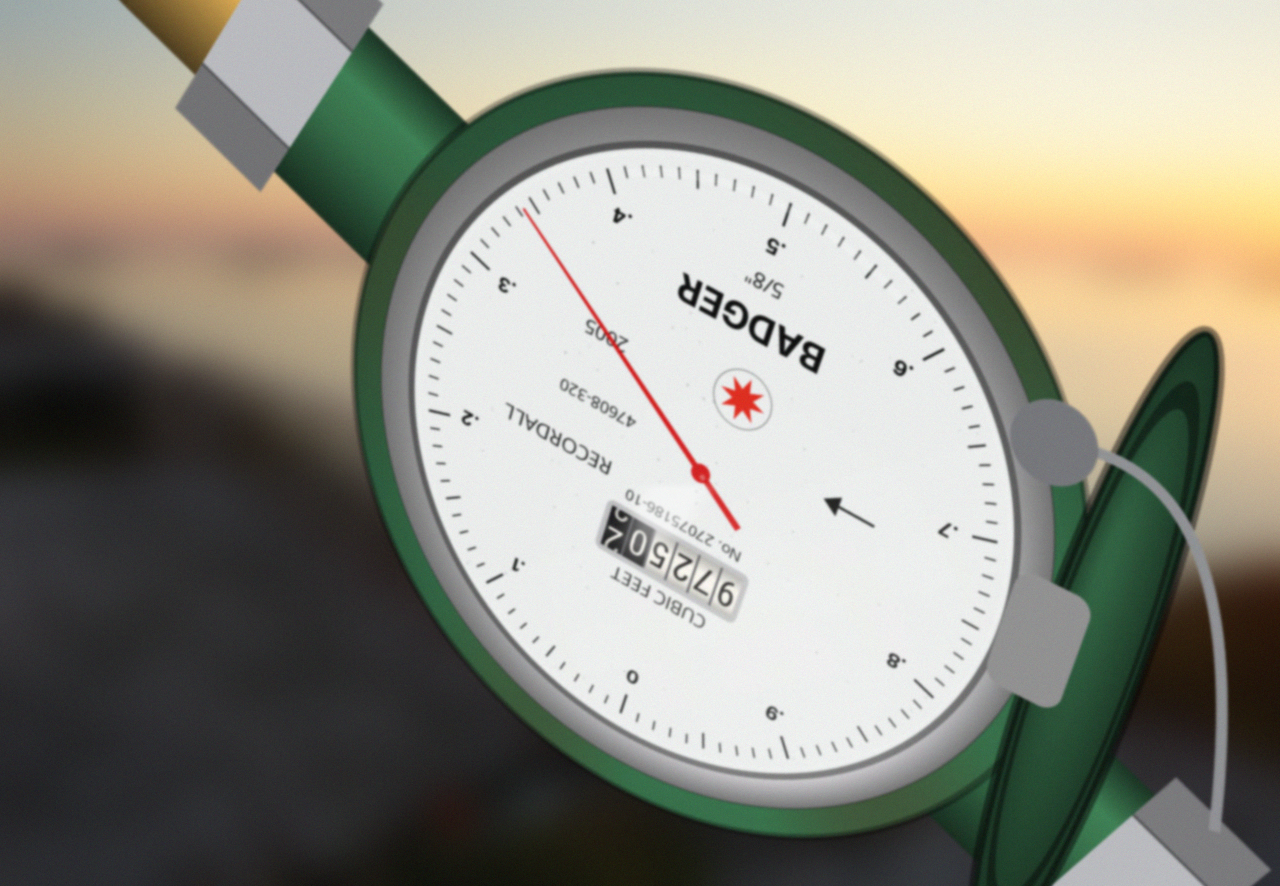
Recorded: 972502.34; ft³
